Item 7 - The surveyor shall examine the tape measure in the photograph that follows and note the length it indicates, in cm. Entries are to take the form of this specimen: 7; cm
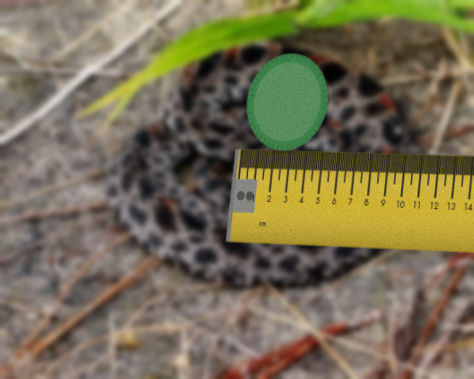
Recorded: 5; cm
